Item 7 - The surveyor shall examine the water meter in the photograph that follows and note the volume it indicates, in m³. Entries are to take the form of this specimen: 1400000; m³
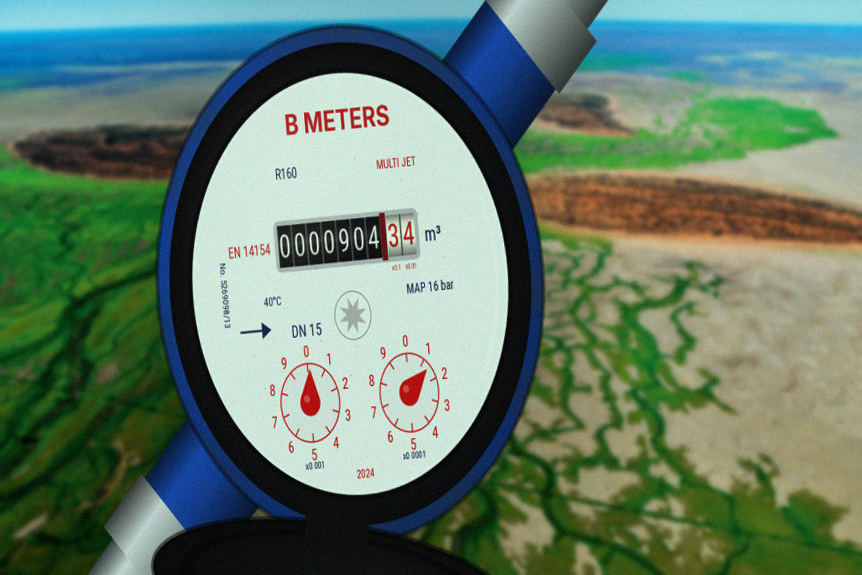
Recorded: 904.3401; m³
